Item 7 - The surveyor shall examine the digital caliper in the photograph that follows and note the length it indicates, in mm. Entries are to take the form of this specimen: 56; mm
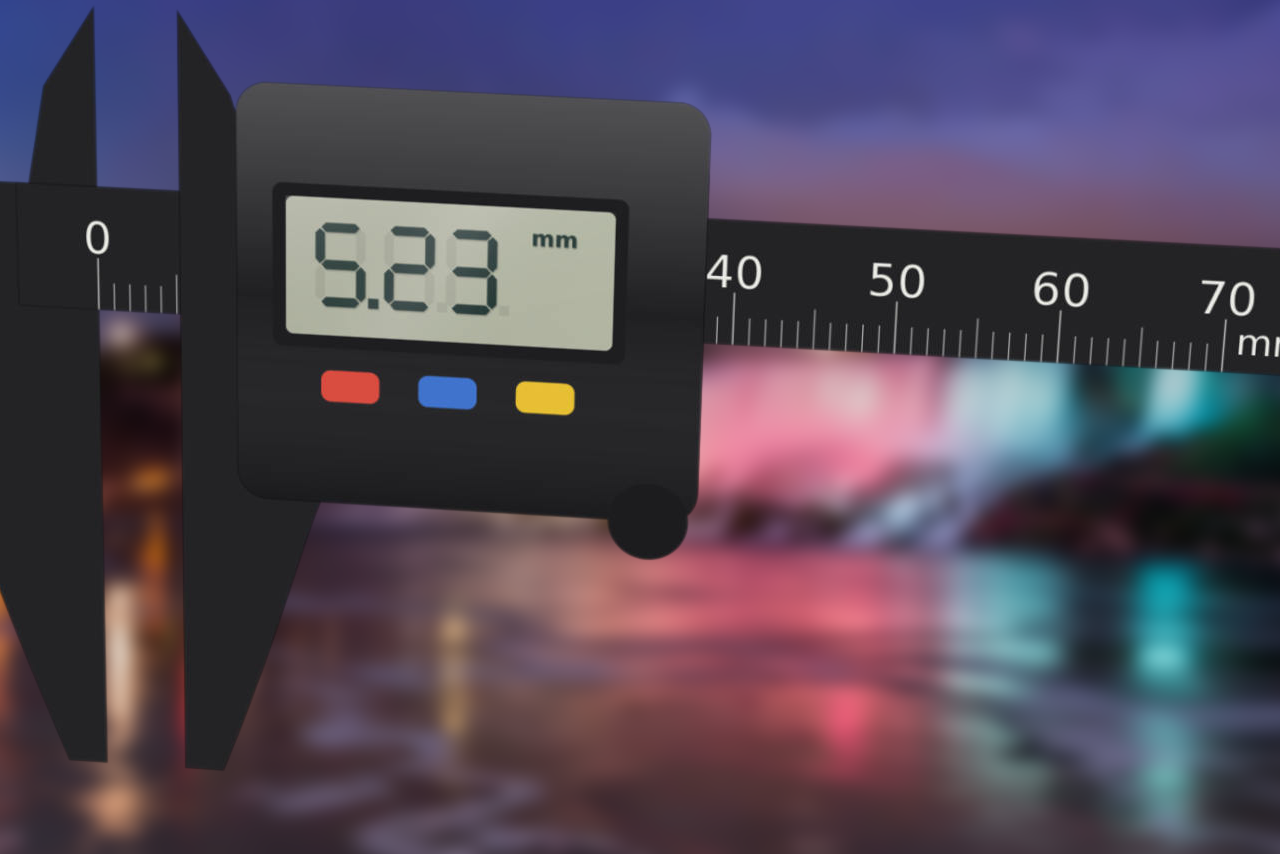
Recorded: 5.23; mm
